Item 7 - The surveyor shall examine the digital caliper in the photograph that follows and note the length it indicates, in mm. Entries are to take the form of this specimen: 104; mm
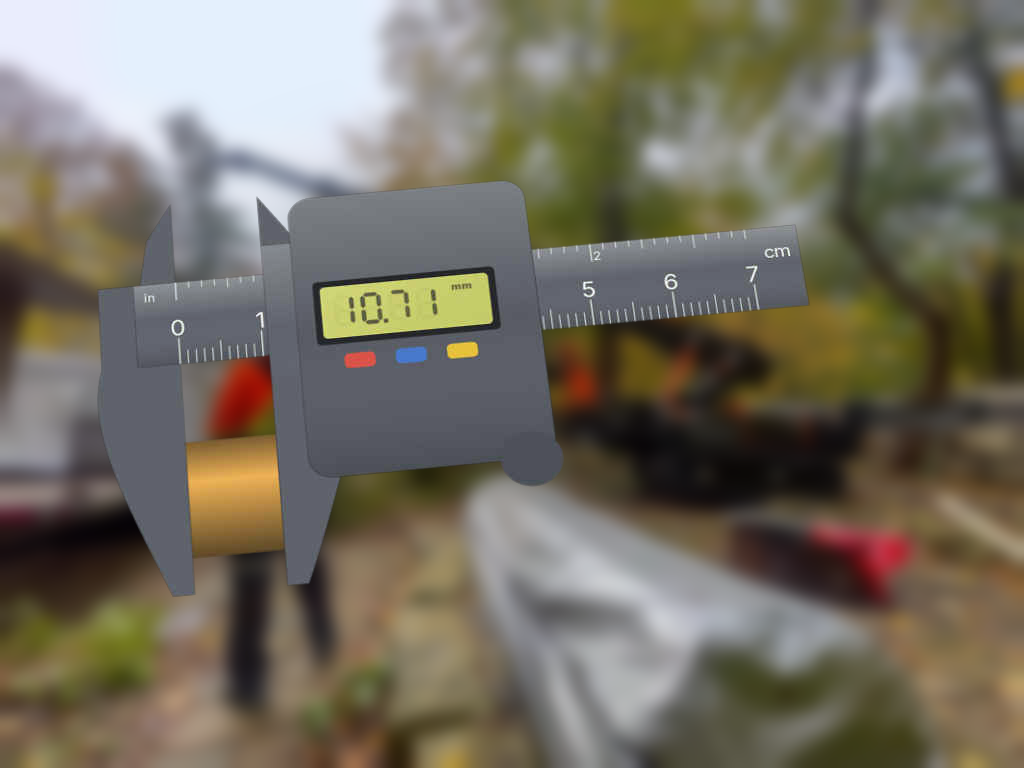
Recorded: 10.71; mm
